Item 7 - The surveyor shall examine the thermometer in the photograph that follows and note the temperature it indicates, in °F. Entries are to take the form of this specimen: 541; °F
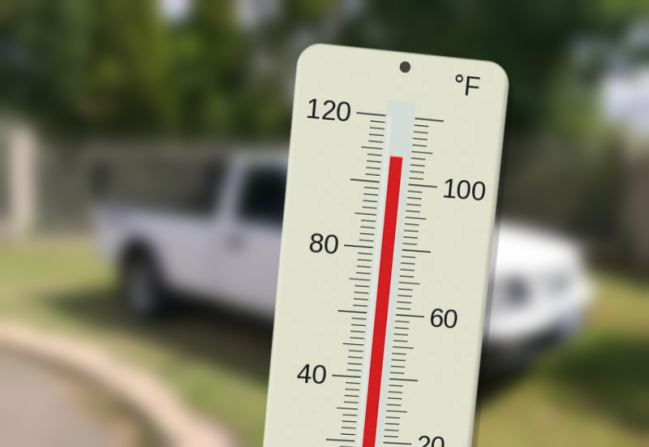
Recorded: 108; °F
